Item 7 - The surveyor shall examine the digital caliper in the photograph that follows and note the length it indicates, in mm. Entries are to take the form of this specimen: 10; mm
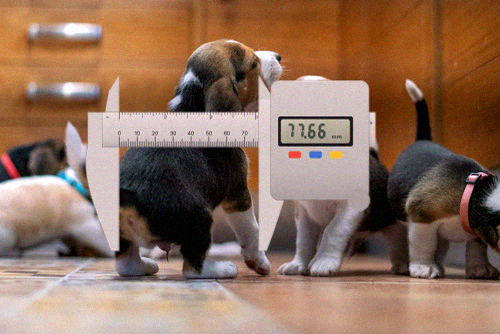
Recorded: 77.66; mm
